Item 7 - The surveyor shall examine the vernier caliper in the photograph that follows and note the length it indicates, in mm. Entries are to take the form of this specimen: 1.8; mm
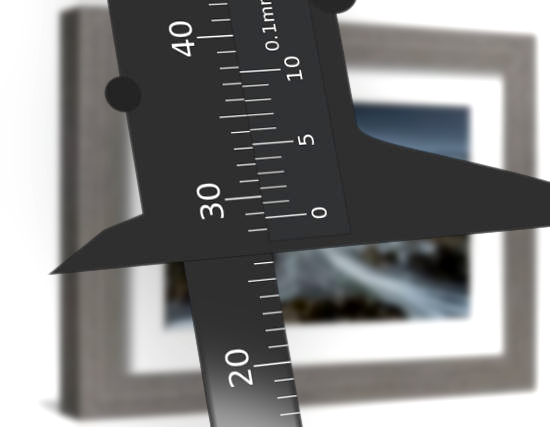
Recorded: 28.7; mm
